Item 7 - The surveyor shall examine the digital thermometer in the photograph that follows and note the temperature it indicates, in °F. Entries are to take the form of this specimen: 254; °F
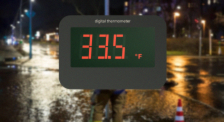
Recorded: 33.5; °F
